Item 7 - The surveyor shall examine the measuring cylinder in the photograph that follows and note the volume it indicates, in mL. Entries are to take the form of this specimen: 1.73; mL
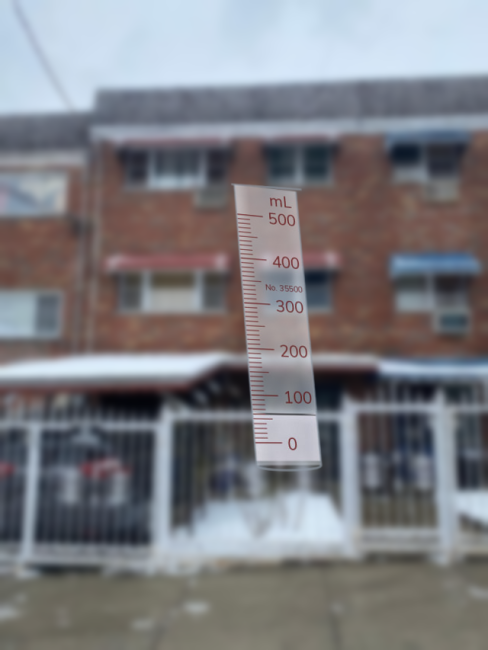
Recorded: 60; mL
